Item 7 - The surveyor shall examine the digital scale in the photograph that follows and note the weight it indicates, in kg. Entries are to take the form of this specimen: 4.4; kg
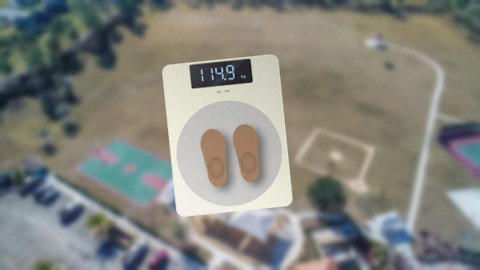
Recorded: 114.9; kg
